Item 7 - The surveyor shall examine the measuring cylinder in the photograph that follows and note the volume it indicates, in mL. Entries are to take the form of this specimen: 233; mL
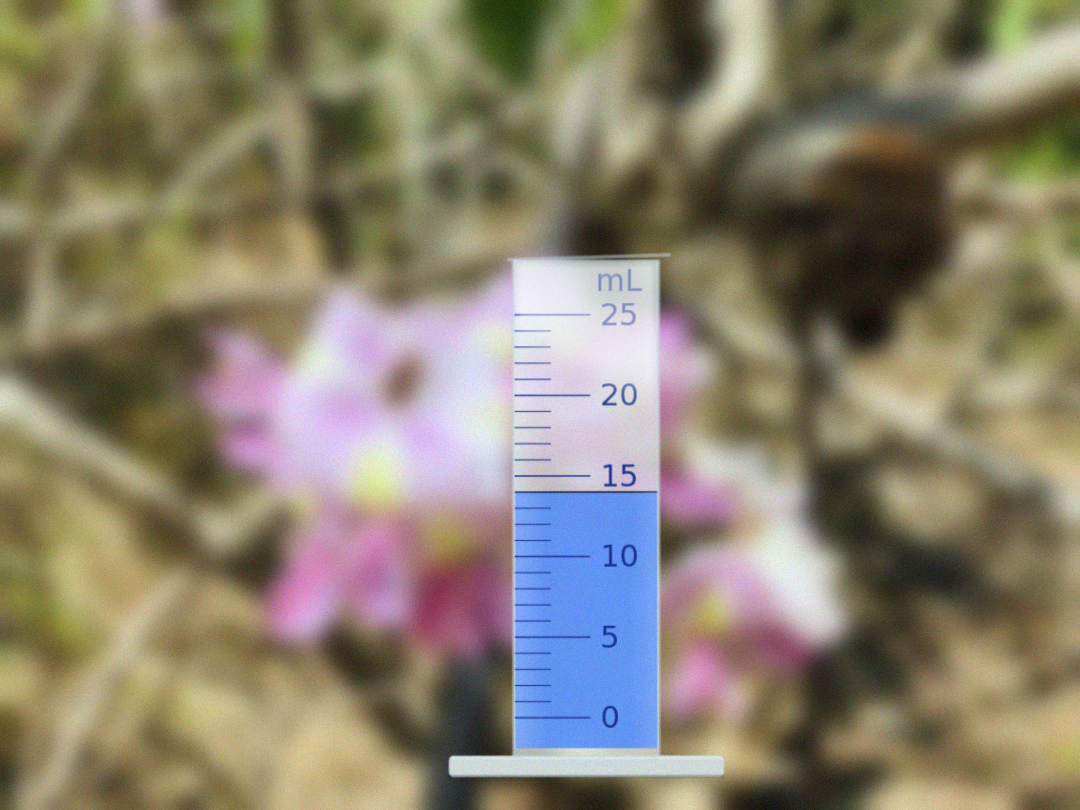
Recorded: 14; mL
